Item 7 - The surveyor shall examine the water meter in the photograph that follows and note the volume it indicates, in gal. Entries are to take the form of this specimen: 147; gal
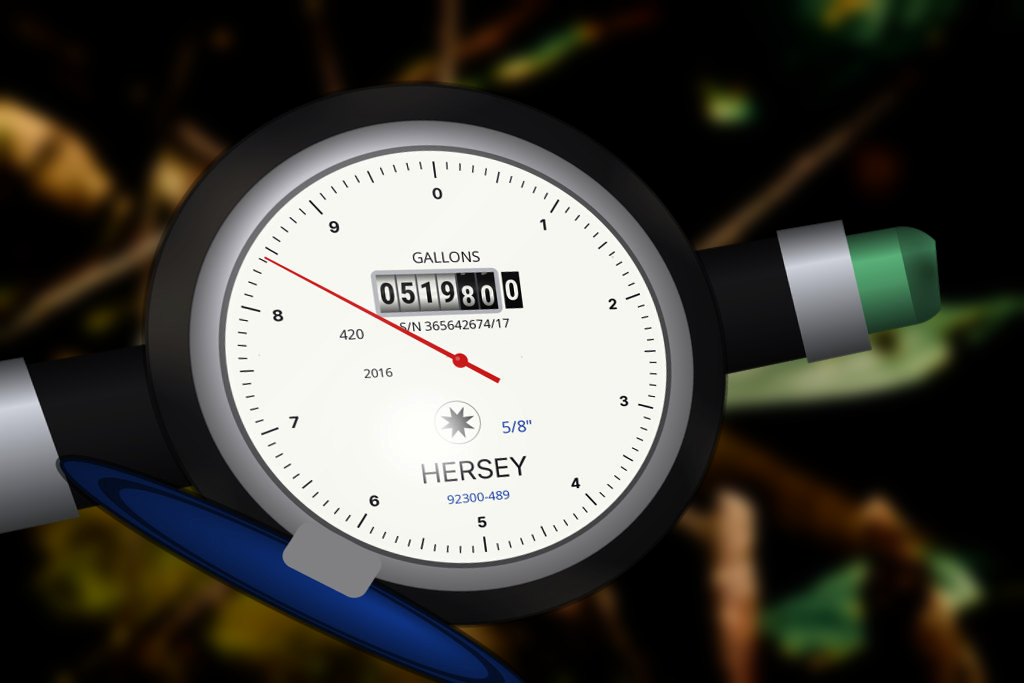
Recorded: 519798.4; gal
